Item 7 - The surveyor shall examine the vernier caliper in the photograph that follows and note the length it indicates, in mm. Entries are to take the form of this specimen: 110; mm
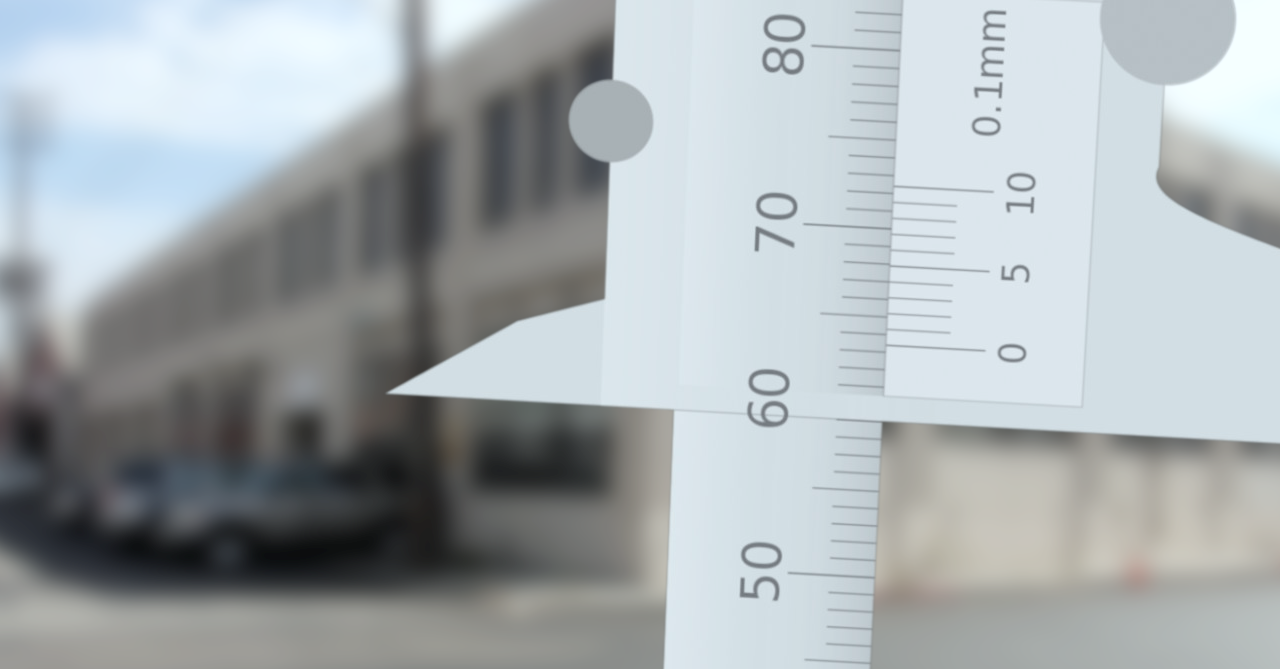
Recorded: 63.4; mm
